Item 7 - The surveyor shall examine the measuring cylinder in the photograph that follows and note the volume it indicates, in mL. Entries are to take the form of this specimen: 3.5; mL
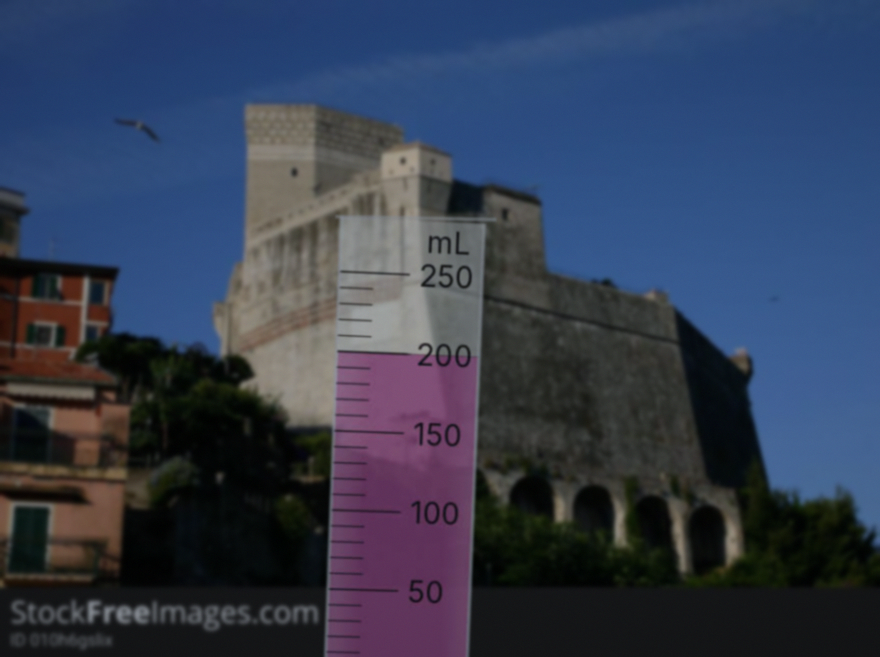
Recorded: 200; mL
